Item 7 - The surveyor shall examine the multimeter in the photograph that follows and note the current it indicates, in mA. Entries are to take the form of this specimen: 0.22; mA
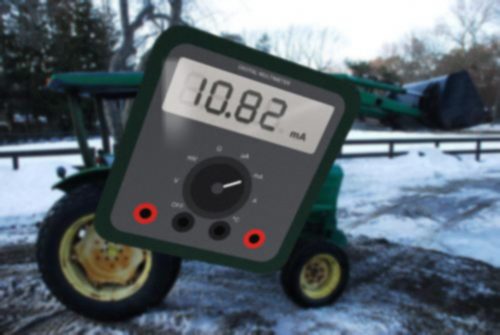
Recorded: 10.82; mA
